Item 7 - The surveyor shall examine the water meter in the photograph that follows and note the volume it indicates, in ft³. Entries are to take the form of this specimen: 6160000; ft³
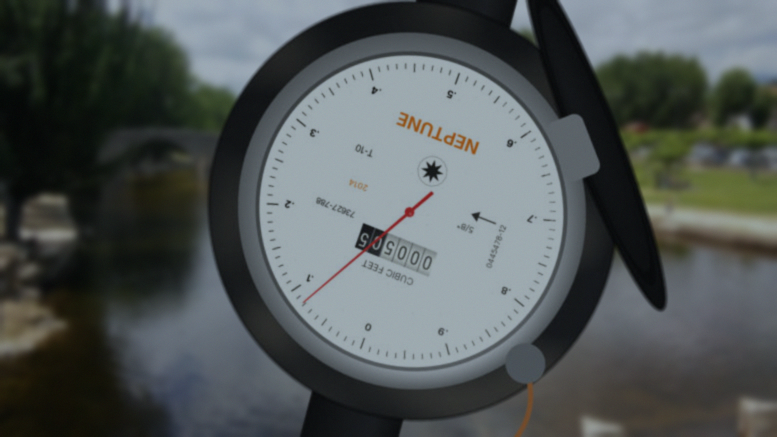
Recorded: 505.08; ft³
